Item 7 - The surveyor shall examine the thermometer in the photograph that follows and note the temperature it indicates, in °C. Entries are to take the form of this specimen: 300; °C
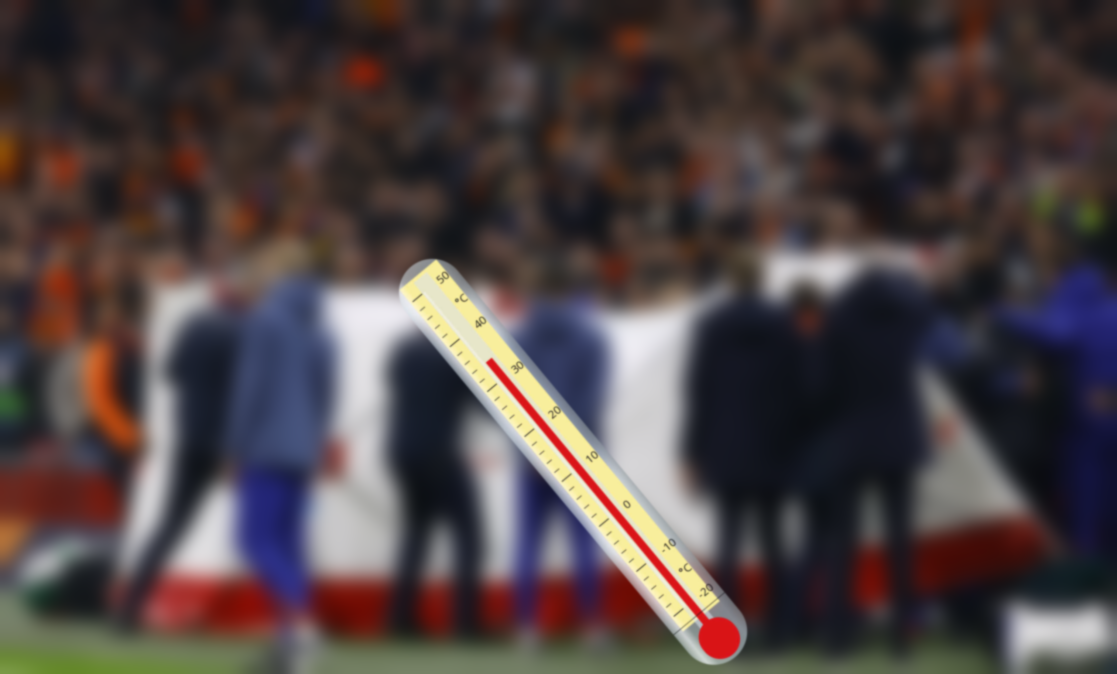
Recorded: 34; °C
